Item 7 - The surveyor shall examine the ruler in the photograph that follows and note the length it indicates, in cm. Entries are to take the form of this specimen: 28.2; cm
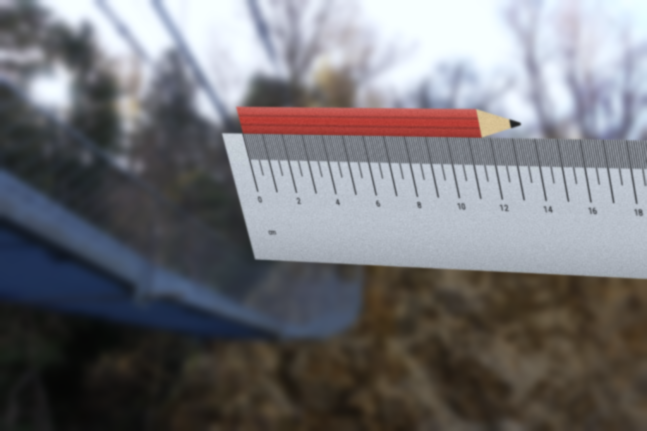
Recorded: 13.5; cm
